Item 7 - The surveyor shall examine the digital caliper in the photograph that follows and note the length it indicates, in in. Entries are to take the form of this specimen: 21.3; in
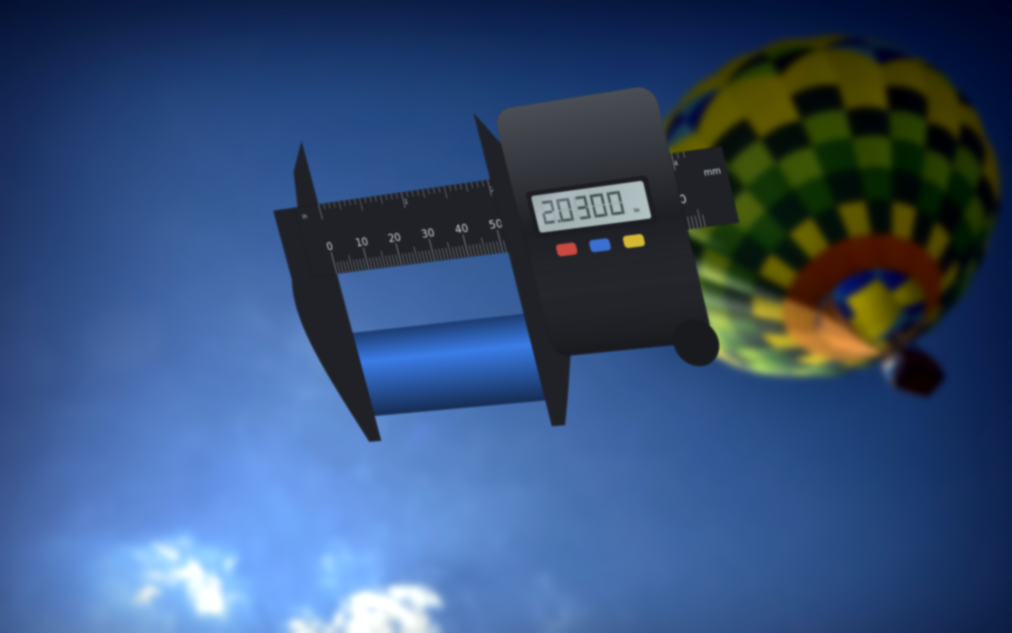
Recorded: 2.0300; in
